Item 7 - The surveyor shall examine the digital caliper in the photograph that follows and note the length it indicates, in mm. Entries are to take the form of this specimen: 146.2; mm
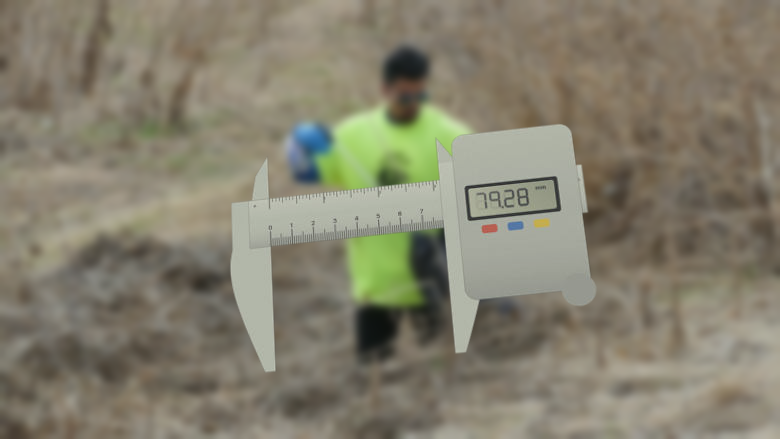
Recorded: 79.28; mm
